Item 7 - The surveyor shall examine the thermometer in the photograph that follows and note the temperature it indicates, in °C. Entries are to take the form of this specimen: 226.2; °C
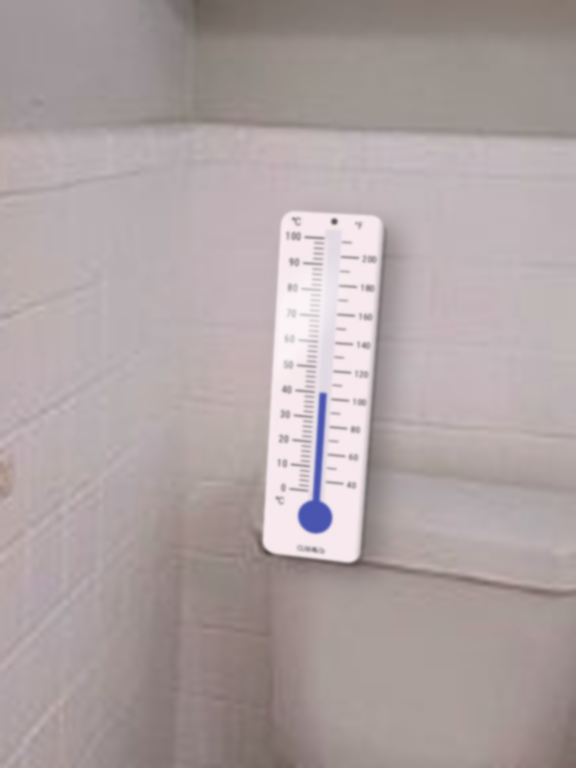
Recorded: 40; °C
